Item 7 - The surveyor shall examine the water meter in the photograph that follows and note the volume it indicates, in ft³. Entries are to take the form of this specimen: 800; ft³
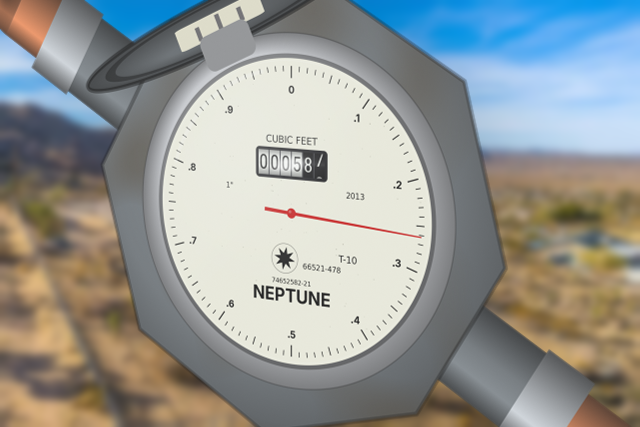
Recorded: 587.26; ft³
